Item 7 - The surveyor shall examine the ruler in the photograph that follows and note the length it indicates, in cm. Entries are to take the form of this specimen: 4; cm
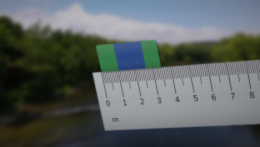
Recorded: 3.5; cm
